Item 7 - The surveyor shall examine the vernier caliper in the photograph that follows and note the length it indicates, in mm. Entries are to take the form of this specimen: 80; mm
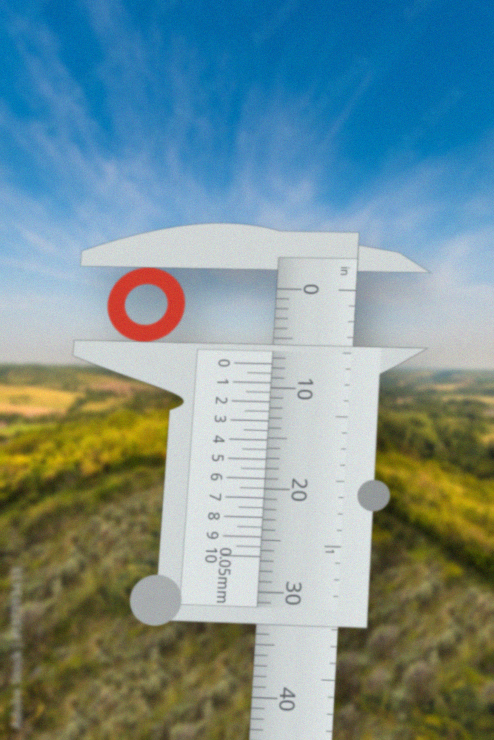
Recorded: 7.6; mm
